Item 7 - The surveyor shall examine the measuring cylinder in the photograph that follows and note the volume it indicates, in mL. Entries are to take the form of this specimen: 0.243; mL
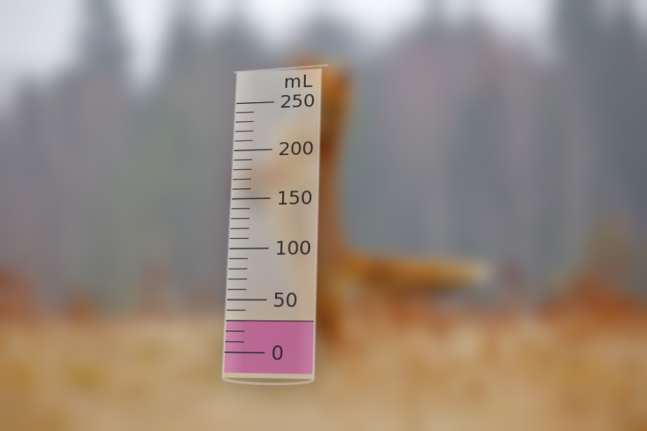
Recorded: 30; mL
